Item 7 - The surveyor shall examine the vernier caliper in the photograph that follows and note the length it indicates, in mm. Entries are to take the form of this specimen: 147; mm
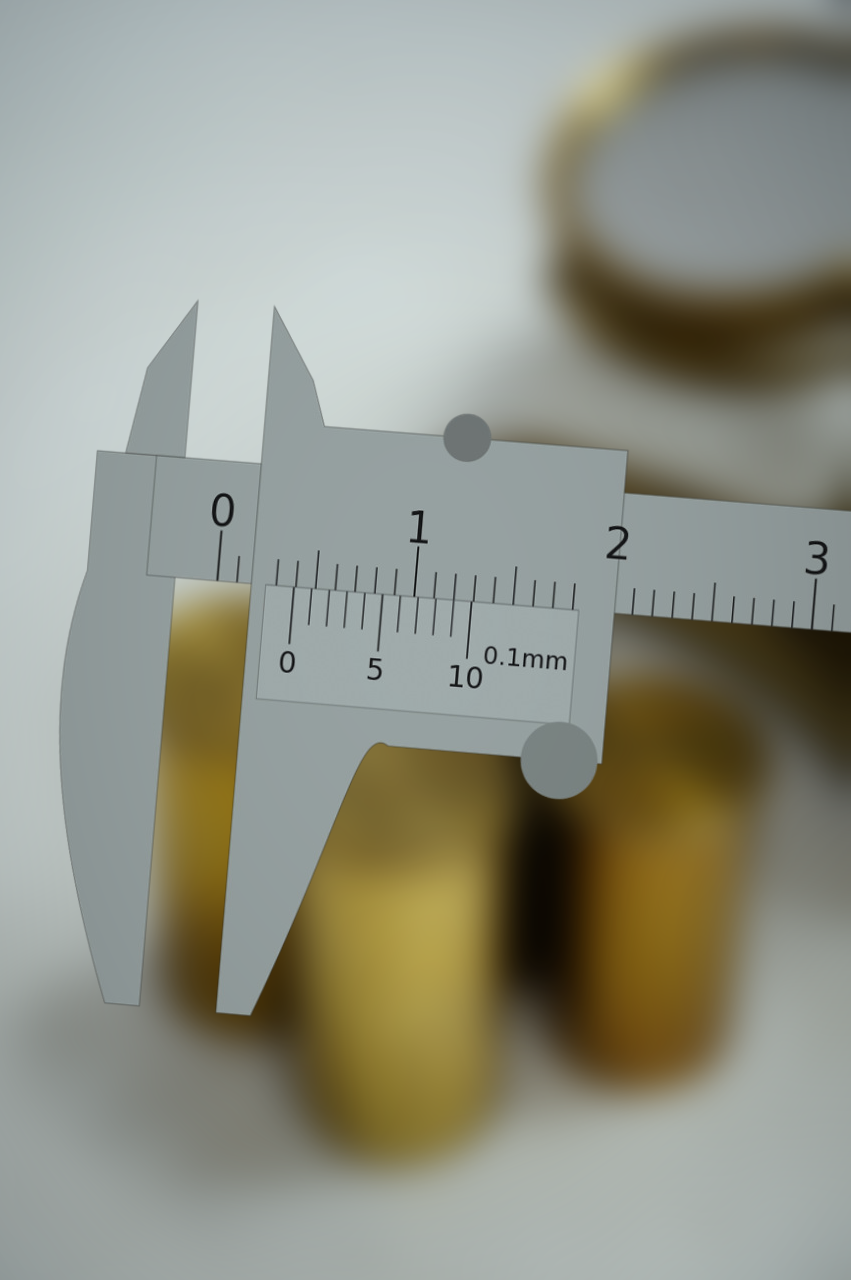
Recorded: 3.9; mm
